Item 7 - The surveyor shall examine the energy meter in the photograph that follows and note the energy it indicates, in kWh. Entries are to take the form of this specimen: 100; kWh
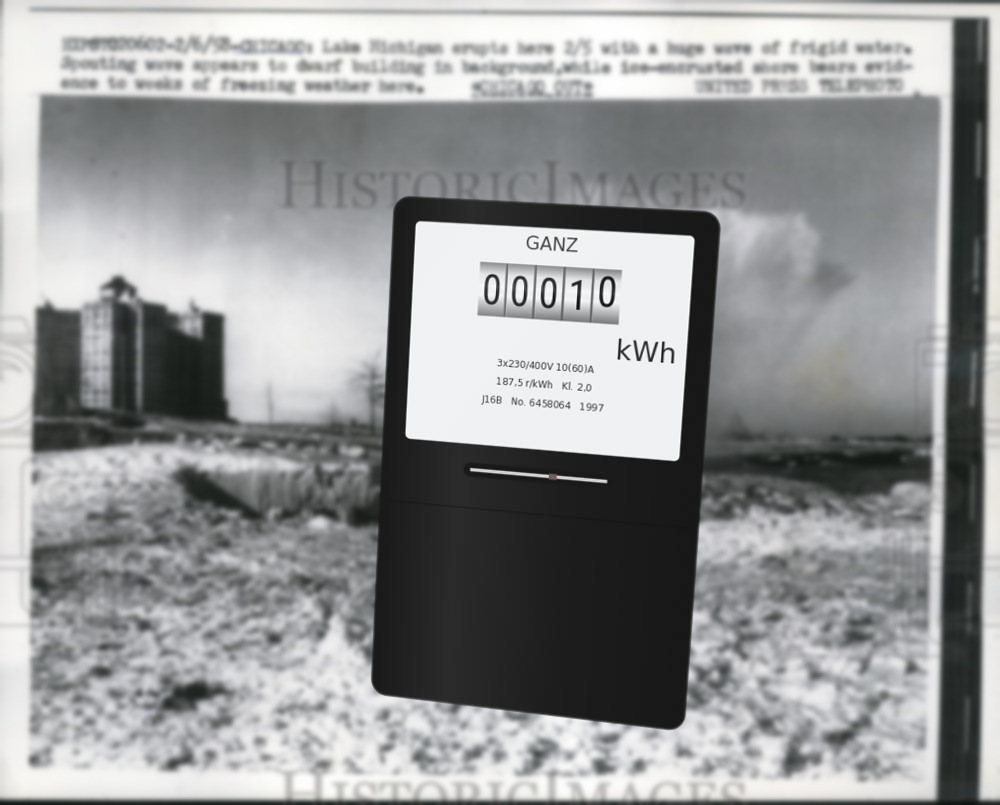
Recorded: 10; kWh
